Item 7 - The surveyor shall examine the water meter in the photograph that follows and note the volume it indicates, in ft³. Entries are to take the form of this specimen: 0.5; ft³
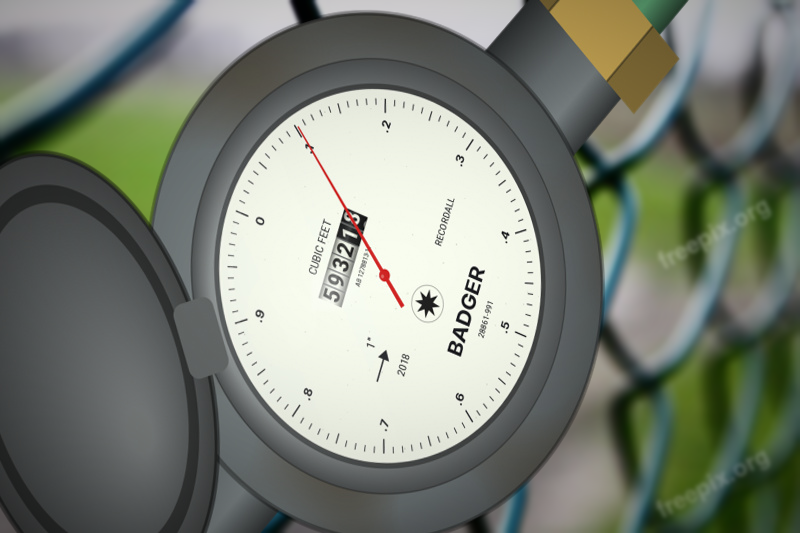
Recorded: 593218.10; ft³
